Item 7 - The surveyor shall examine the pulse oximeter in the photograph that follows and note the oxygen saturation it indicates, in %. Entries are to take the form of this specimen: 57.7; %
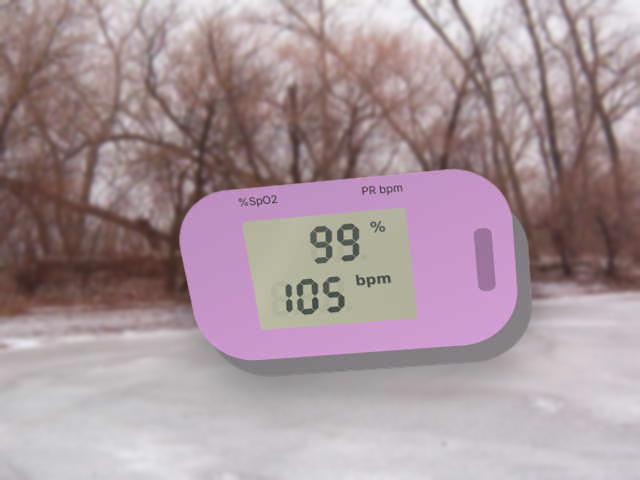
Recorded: 99; %
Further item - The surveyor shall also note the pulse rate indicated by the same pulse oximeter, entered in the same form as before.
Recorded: 105; bpm
